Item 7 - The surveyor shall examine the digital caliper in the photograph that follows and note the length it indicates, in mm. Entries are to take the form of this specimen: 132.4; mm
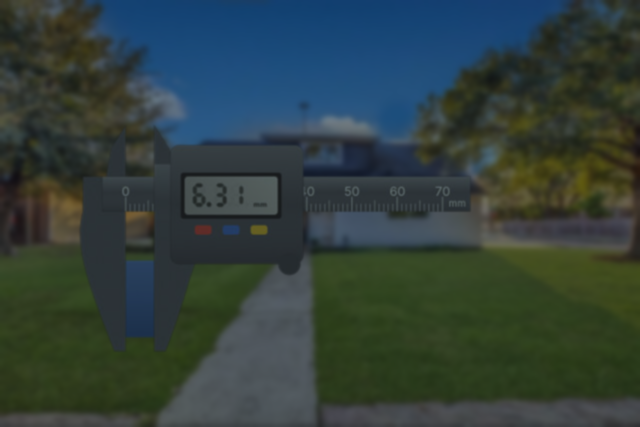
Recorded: 6.31; mm
